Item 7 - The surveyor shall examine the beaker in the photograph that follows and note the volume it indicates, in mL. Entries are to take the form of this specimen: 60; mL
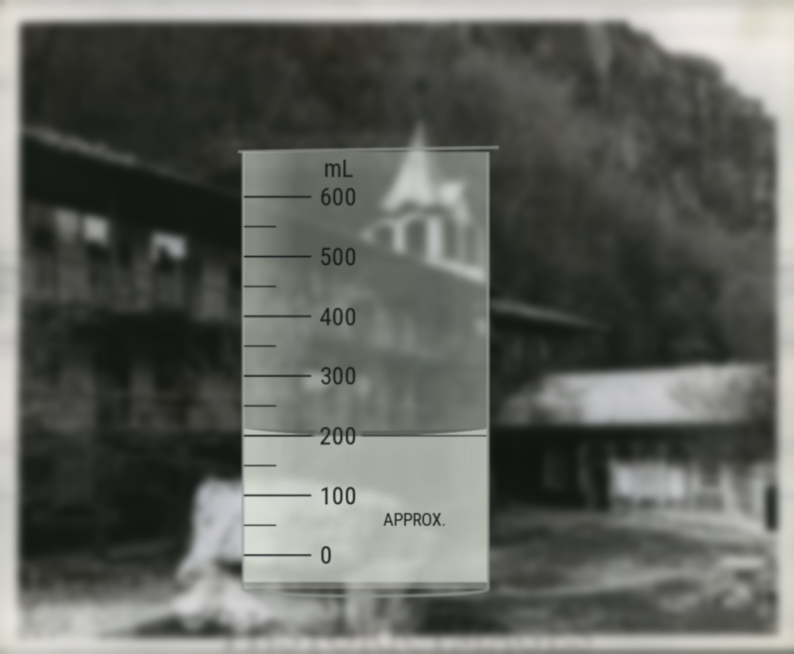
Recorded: 200; mL
